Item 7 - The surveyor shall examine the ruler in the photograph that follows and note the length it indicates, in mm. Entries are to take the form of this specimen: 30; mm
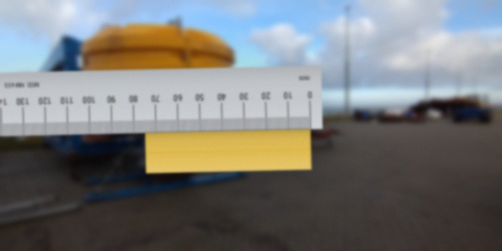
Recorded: 75; mm
